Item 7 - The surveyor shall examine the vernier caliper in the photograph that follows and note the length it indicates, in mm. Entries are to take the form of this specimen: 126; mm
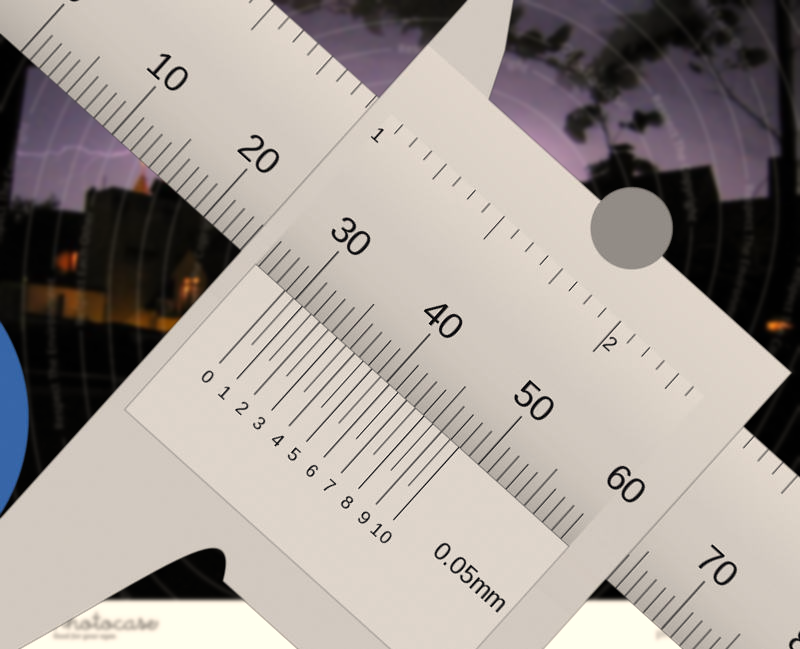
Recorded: 28.9; mm
